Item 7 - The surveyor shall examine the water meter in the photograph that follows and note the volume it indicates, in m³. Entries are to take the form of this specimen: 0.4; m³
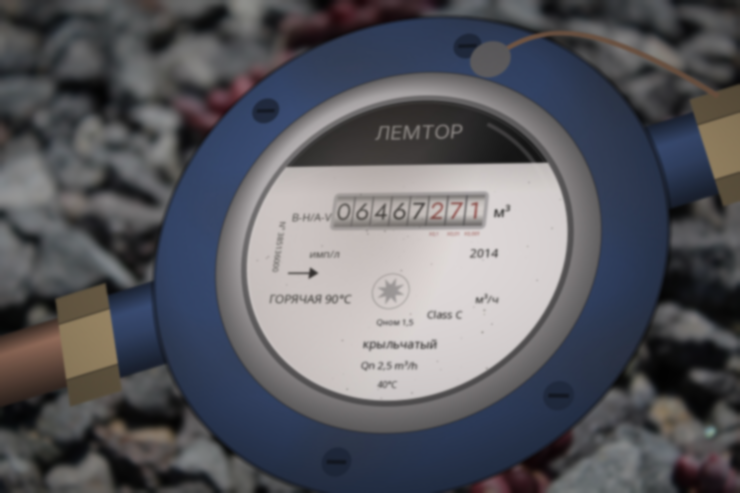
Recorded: 6467.271; m³
